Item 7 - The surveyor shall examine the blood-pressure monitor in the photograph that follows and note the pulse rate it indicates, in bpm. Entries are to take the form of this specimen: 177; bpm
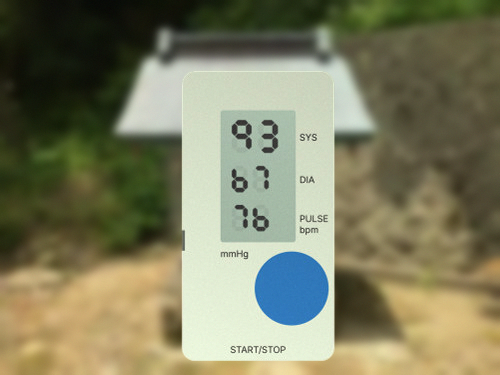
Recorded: 76; bpm
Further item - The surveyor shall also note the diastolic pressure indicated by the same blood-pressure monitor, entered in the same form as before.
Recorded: 67; mmHg
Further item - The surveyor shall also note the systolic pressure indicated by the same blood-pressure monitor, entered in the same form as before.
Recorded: 93; mmHg
